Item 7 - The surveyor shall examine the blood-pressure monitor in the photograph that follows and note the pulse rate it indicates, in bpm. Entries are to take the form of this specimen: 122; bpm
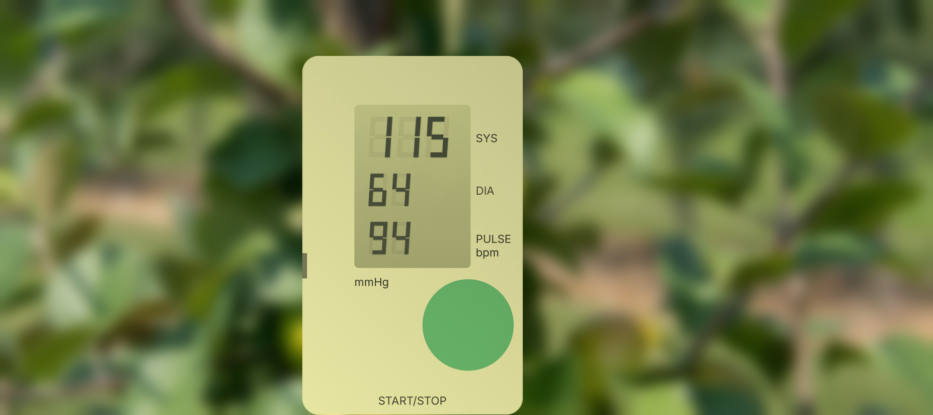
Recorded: 94; bpm
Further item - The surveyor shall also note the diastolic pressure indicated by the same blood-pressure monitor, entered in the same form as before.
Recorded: 64; mmHg
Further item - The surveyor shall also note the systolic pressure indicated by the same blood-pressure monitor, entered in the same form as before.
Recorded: 115; mmHg
